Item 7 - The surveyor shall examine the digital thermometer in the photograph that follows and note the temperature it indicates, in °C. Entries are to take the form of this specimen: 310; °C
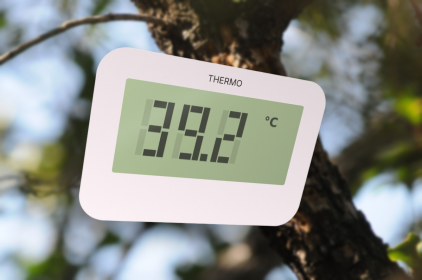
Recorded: 39.2; °C
